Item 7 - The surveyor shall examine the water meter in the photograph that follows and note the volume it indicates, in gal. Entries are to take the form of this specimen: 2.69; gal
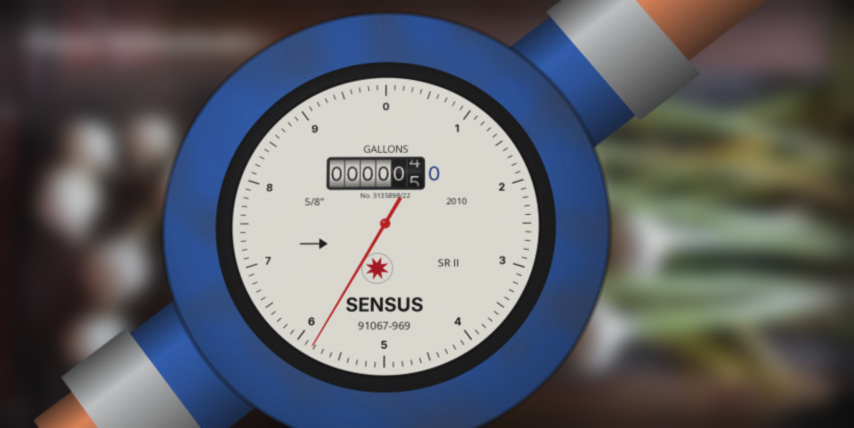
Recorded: 45.8; gal
